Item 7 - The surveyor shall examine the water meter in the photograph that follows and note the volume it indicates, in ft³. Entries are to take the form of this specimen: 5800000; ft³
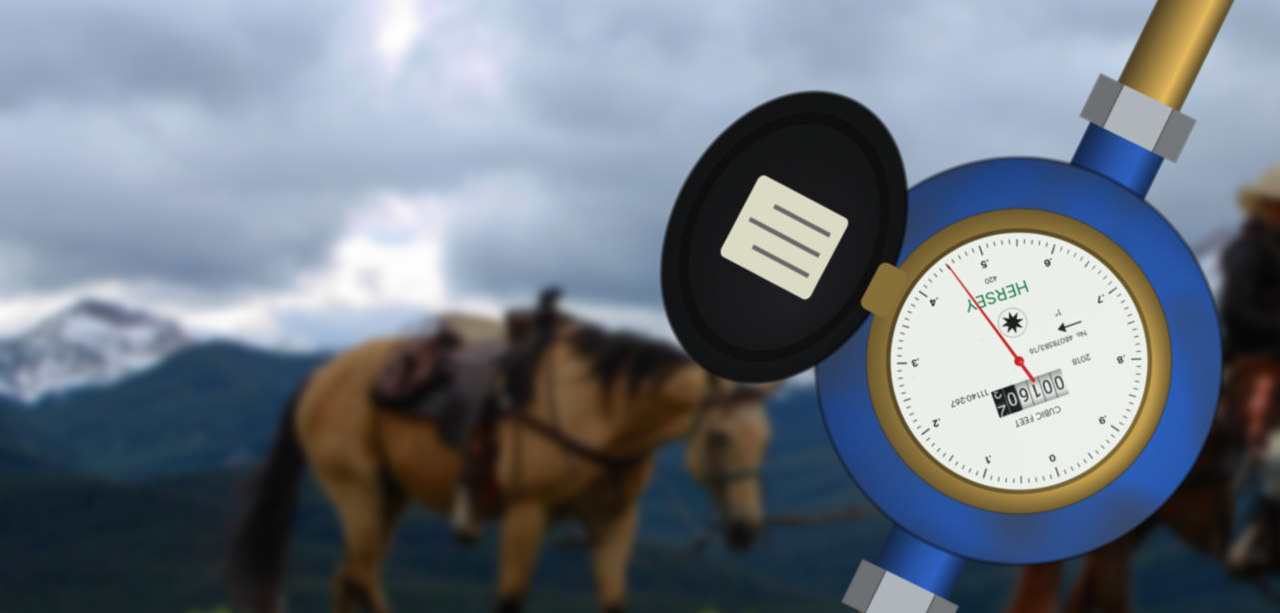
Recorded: 1602.45; ft³
